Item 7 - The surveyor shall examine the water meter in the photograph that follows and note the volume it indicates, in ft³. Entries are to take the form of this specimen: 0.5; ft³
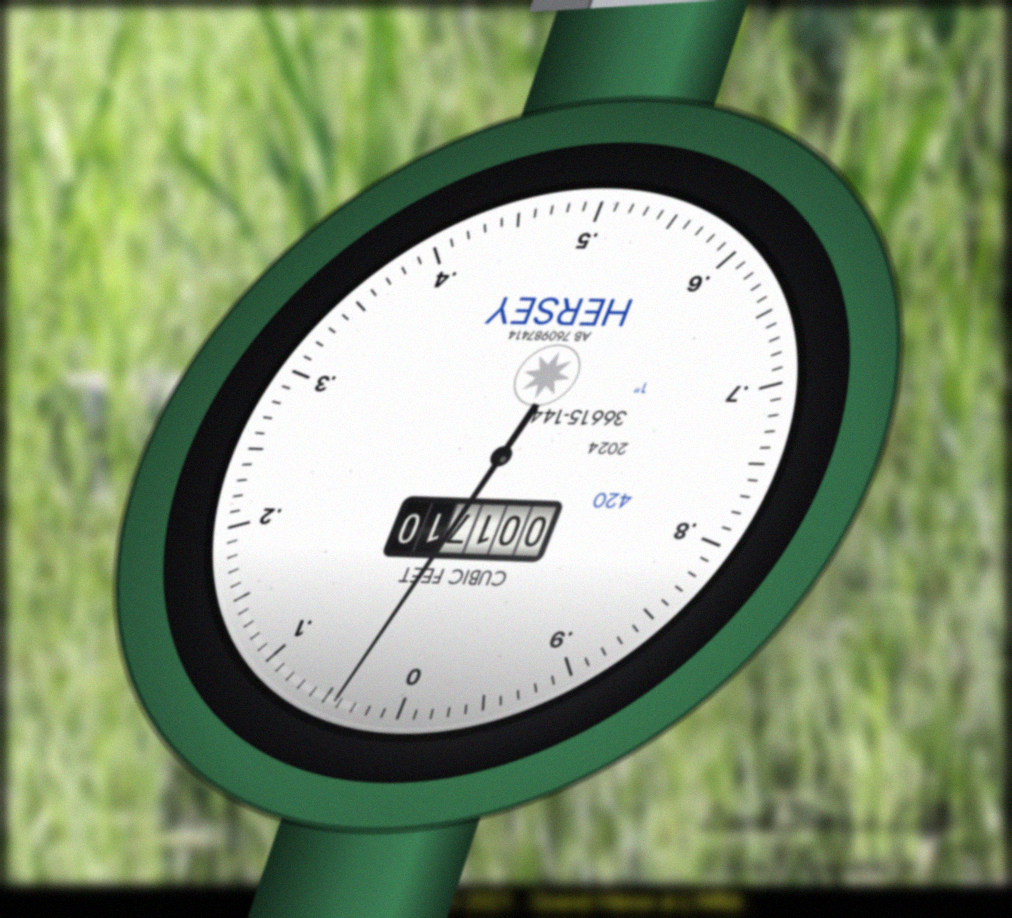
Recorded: 1710.04; ft³
